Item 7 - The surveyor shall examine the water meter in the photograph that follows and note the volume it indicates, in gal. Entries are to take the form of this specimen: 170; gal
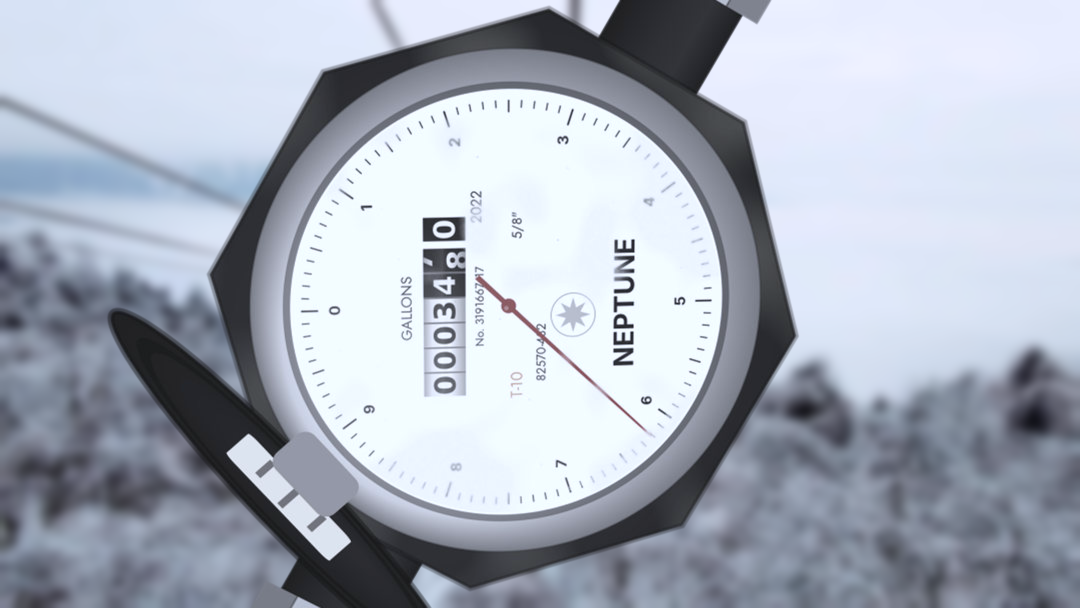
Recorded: 3476.2; gal
